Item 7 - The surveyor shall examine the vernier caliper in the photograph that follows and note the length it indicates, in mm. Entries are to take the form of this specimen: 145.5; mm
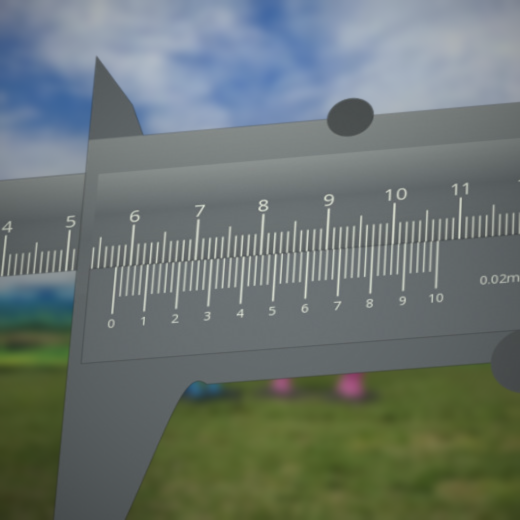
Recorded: 57.8; mm
